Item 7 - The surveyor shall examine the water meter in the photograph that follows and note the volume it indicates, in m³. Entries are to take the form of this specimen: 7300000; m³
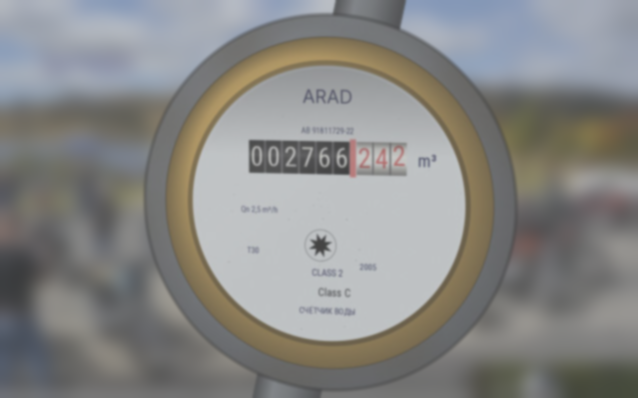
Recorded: 2766.242; m³
